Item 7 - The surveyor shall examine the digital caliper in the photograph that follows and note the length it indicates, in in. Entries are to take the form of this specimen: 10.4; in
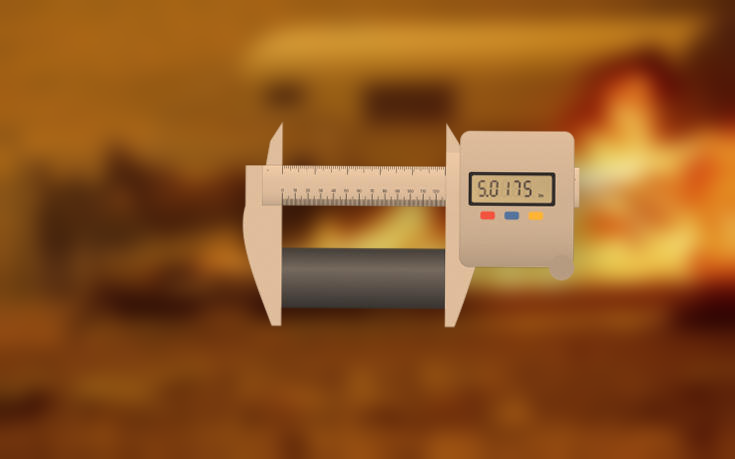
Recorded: 5.0175; in
